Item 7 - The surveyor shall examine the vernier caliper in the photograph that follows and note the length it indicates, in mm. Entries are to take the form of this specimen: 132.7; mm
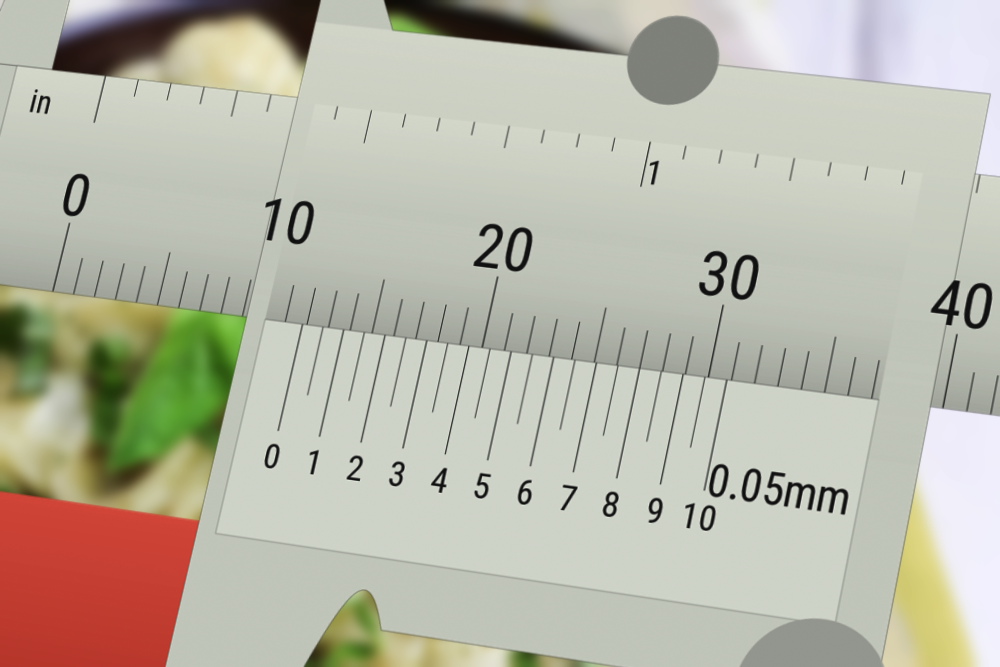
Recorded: 11.8; mm
